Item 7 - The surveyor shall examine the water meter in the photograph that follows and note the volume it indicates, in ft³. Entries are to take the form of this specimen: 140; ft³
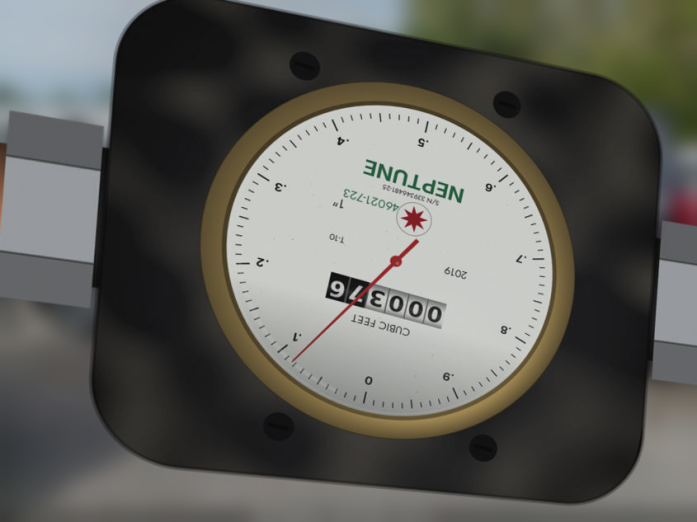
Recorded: 376.08; ft³
